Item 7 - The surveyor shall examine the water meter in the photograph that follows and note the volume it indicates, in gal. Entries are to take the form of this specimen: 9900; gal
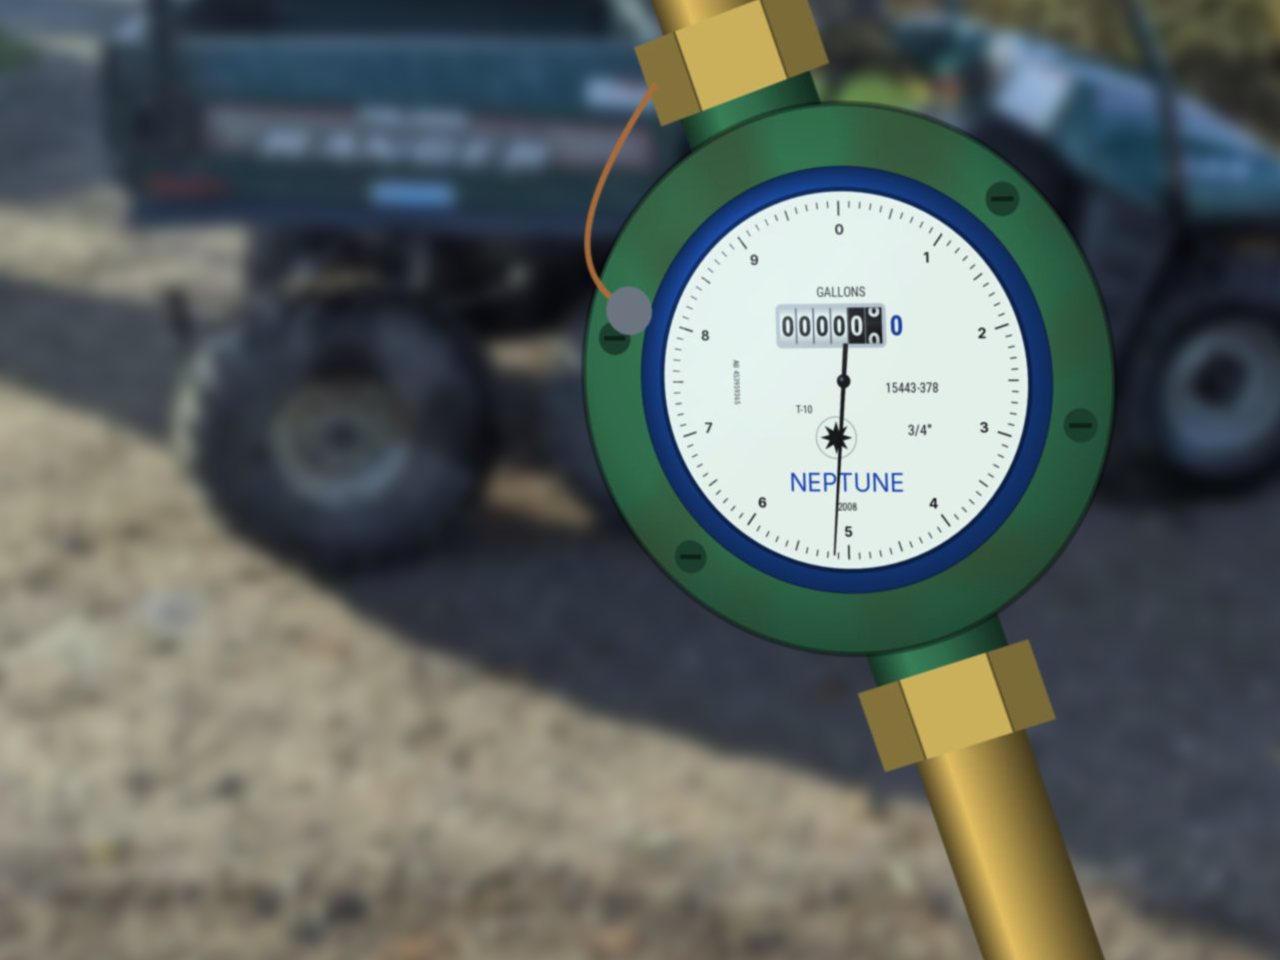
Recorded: 85.1; gal
